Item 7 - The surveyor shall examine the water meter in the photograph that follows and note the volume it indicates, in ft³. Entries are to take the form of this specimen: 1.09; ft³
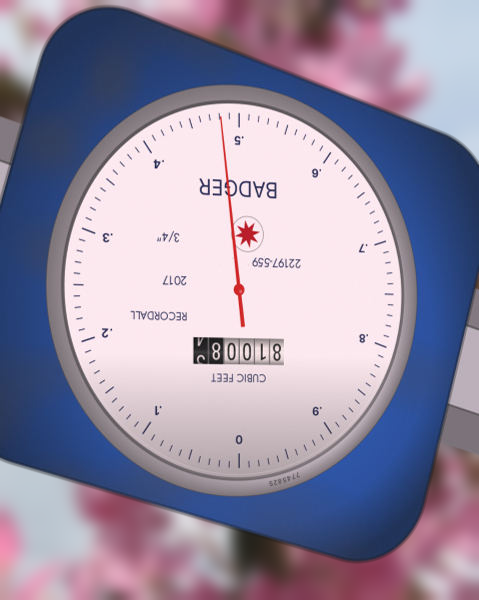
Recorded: 810083.48; ft³
